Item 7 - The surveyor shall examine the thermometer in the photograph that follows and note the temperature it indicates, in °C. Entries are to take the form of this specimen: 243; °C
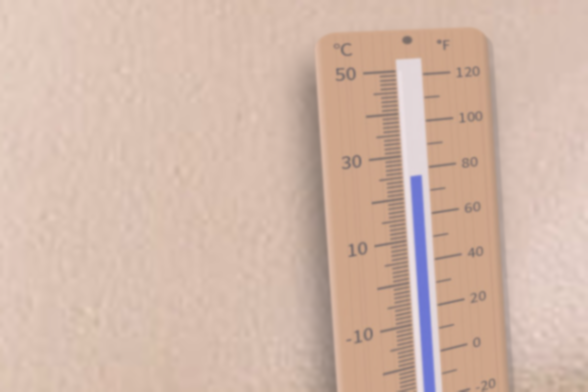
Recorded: 25; °C
